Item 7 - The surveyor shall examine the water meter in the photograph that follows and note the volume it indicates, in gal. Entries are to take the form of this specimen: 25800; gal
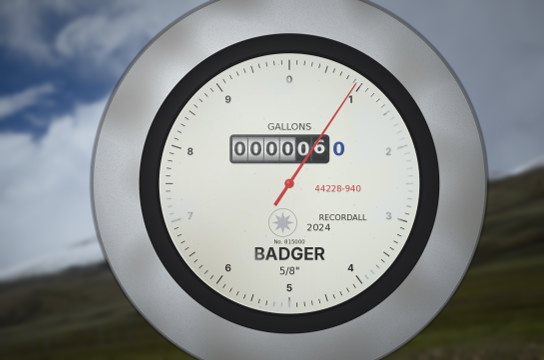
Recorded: 60.9; gal
